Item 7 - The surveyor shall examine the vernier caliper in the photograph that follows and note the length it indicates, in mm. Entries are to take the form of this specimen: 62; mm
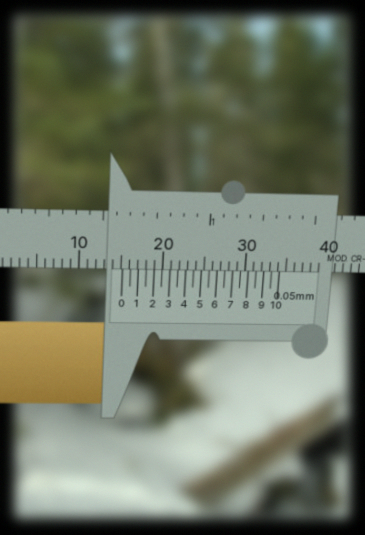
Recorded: 15.2; mm
